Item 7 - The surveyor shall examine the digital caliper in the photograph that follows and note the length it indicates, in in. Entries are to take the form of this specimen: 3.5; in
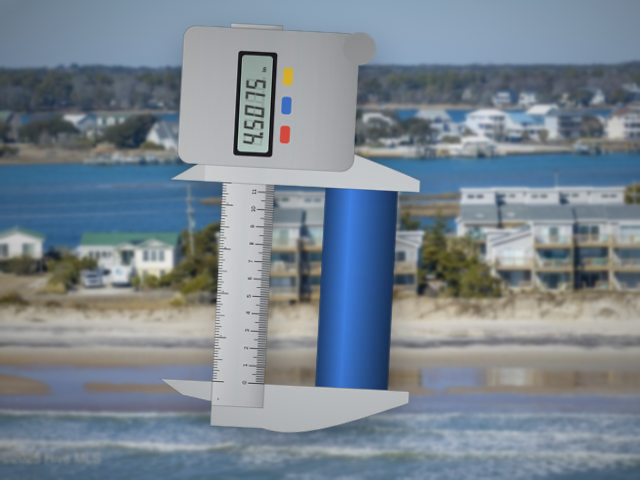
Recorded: 4.5075; in
